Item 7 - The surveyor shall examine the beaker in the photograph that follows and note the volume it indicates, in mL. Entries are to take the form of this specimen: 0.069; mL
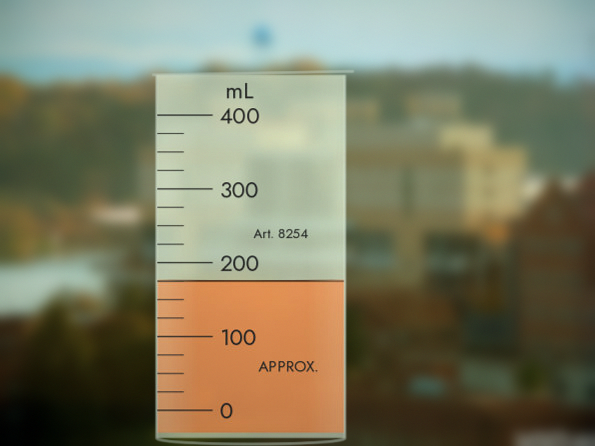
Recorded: 175; mL
